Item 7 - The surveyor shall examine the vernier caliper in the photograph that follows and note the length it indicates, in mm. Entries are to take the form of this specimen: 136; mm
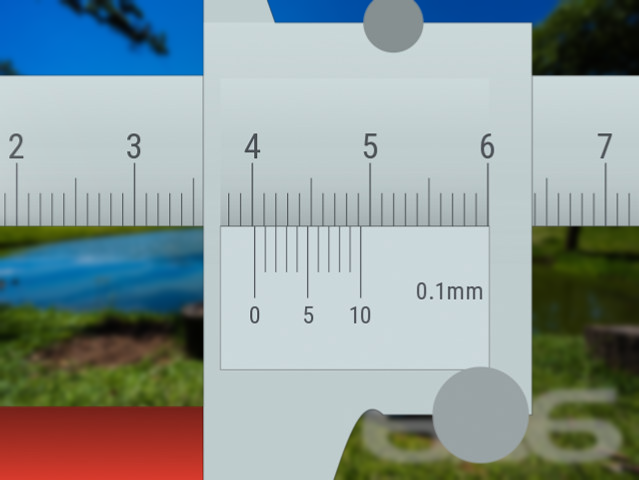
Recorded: 40.2; mm
